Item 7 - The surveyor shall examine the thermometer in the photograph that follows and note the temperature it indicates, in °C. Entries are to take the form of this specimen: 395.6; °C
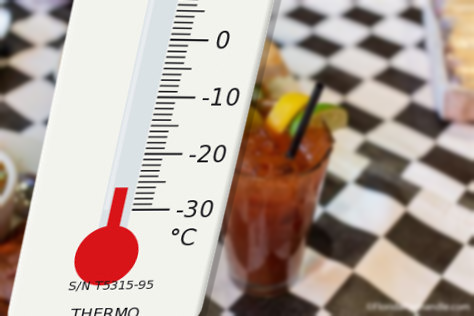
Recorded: -26; °C
